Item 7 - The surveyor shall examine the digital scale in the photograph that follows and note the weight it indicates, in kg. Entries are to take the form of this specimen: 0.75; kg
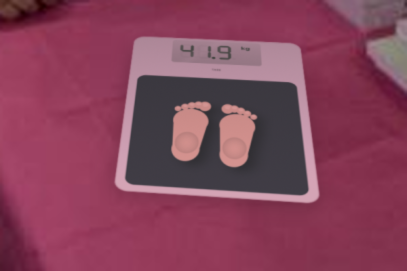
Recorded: 41.9; kg
